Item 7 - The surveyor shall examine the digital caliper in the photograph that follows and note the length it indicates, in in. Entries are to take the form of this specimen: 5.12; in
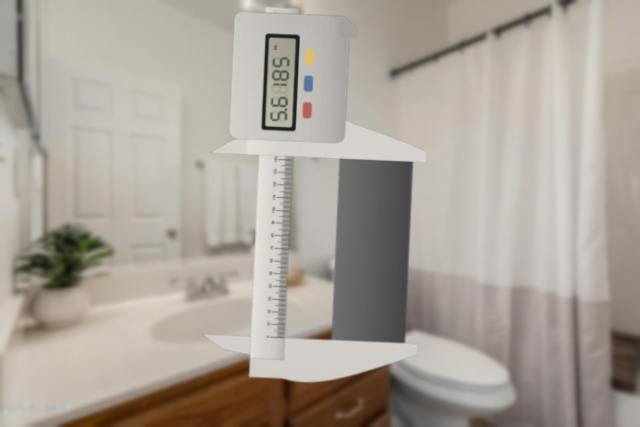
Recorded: 5.6185; in
